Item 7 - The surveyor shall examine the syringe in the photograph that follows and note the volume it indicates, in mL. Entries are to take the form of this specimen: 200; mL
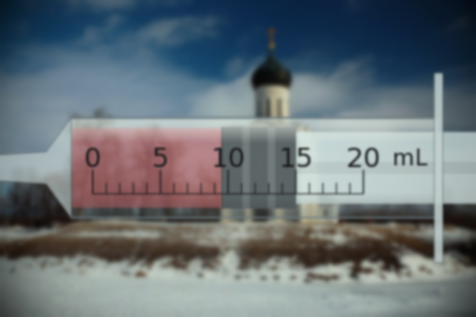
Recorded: 9.5; mL
